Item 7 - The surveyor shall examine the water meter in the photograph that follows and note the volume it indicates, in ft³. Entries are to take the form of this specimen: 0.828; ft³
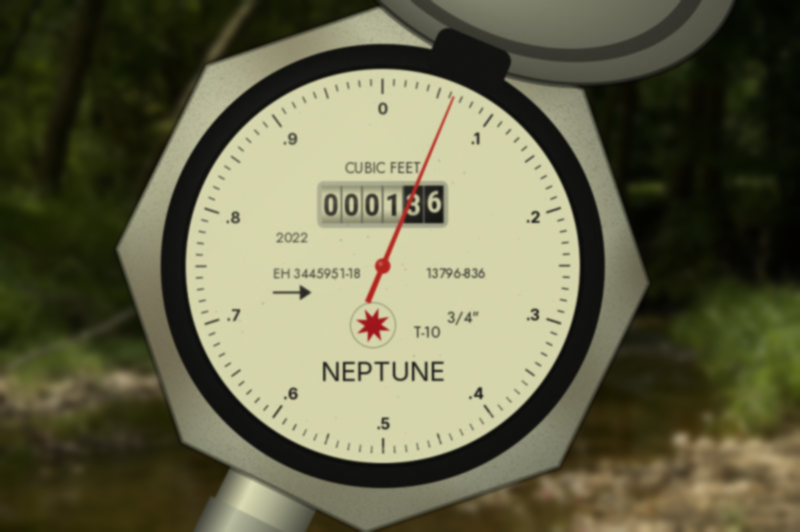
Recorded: 136.06; ft³
